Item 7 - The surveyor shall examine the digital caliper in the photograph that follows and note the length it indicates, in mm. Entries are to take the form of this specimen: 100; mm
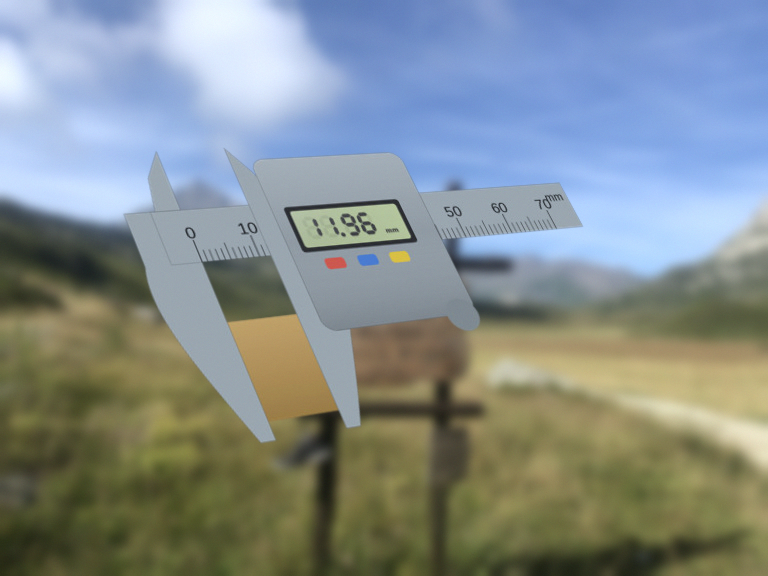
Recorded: 11.96; mm
